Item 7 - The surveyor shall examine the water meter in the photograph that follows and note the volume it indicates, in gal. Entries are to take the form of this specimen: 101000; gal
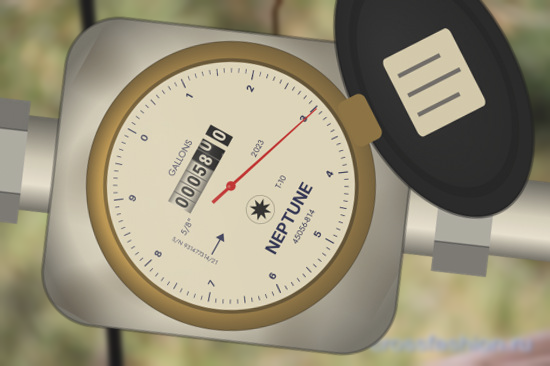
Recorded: 5803.0; gal
